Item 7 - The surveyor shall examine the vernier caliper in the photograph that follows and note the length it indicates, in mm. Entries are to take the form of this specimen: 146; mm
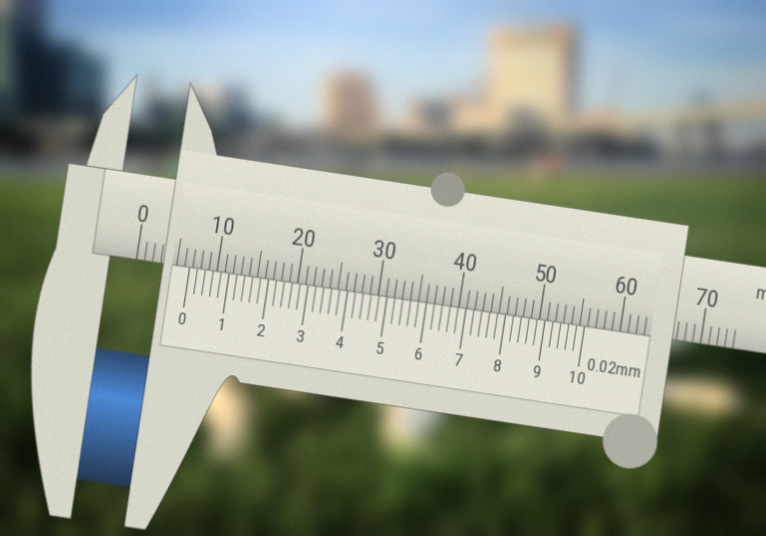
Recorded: 6.6; mm
